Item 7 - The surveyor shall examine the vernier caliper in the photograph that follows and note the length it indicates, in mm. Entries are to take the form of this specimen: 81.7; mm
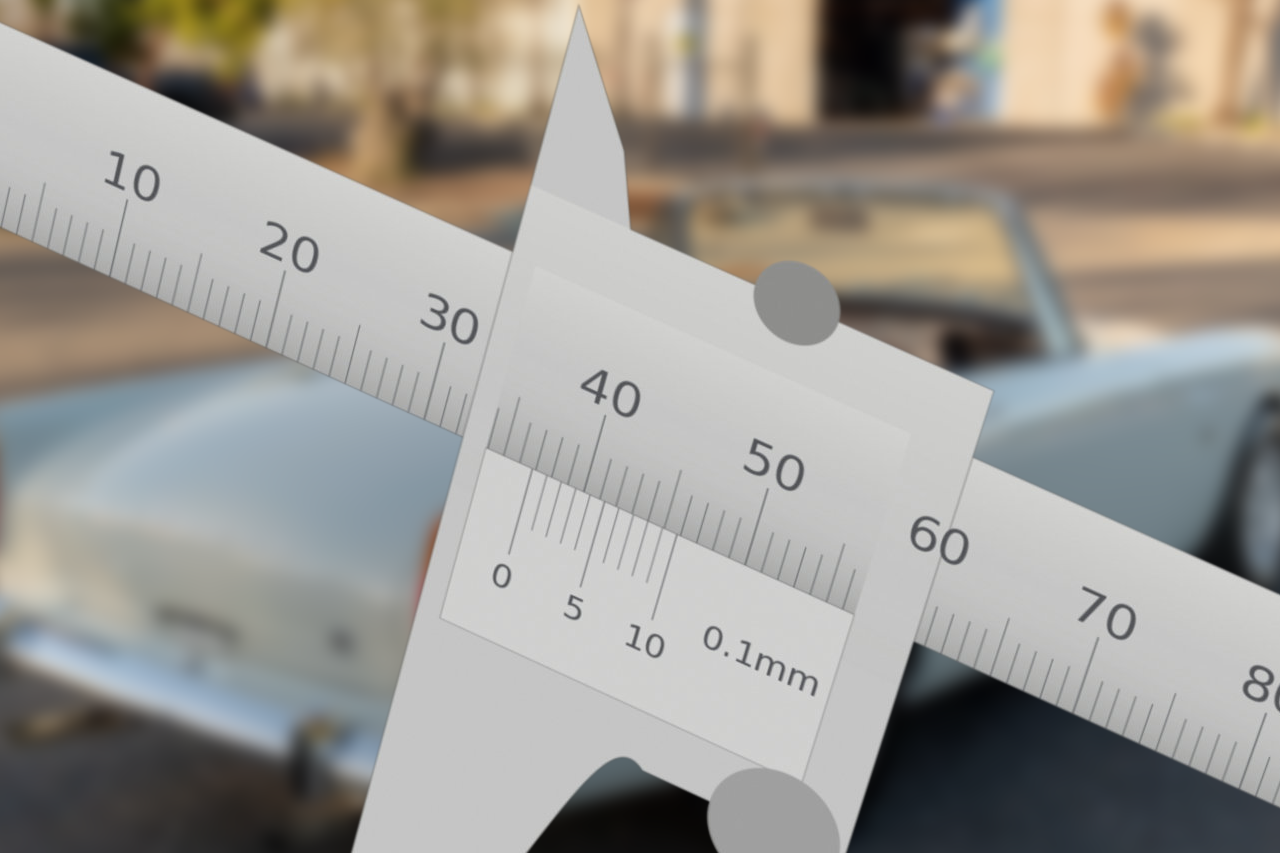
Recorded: 36.8; mm
